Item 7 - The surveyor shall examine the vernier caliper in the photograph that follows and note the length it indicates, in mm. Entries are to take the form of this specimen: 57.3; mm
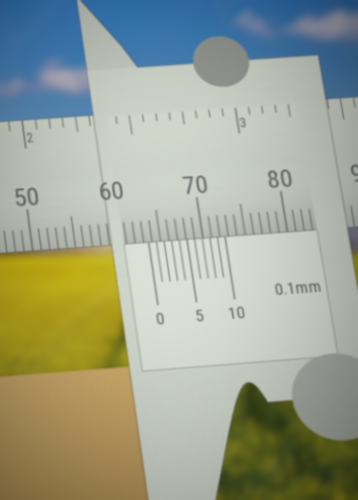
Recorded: 63.6; mm
